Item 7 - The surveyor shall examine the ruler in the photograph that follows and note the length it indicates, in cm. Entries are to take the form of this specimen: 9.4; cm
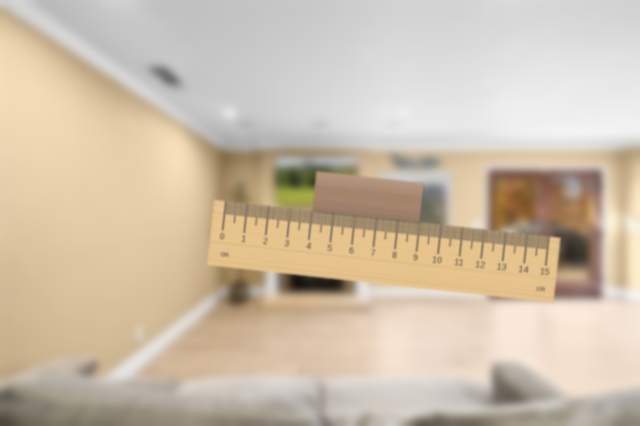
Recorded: 5; cm
